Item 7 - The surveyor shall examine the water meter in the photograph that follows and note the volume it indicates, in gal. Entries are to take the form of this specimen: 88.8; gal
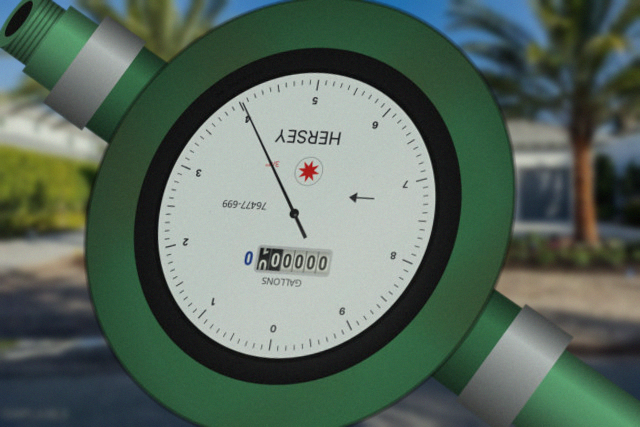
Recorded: 4.0; gal
